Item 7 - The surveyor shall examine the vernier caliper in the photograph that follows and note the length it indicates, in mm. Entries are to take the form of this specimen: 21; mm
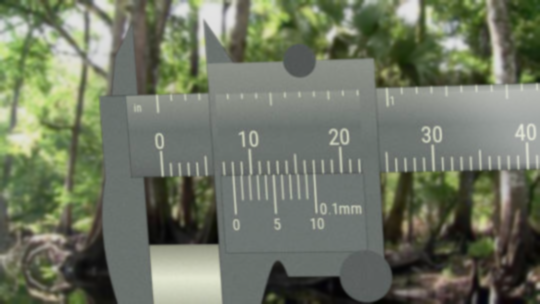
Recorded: 8.0; mm
